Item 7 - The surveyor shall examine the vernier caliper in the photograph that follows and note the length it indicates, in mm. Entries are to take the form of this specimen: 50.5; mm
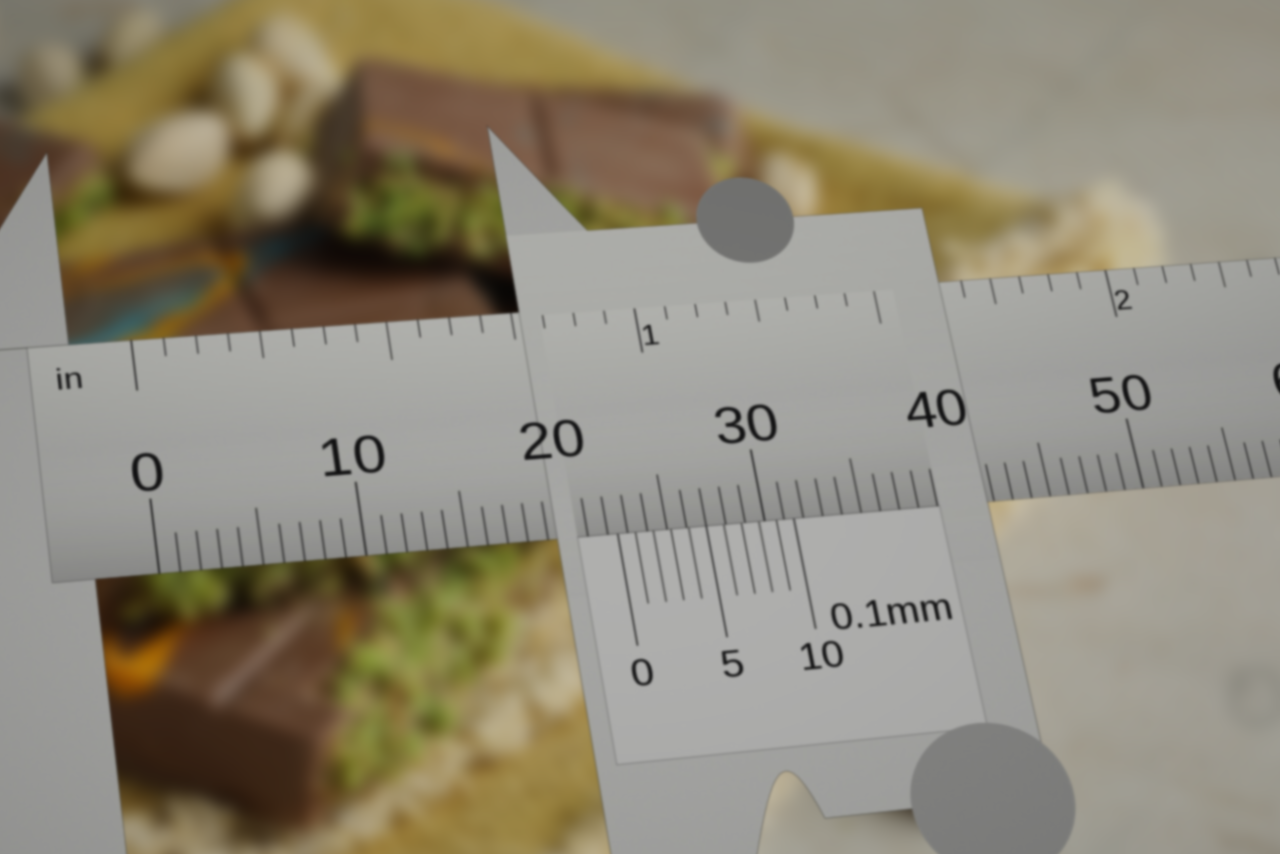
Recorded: 22.5; mm
